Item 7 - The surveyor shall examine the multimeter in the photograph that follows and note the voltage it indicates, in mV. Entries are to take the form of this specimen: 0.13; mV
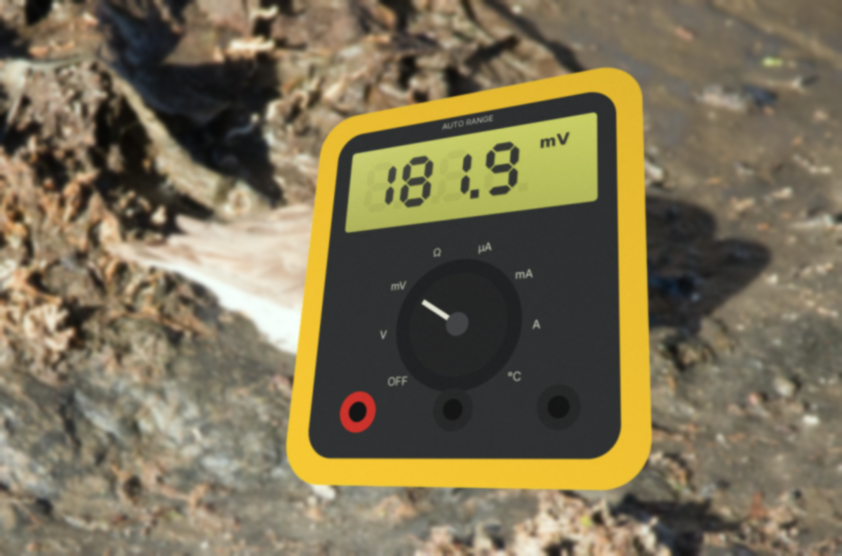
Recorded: 181.9; mV
